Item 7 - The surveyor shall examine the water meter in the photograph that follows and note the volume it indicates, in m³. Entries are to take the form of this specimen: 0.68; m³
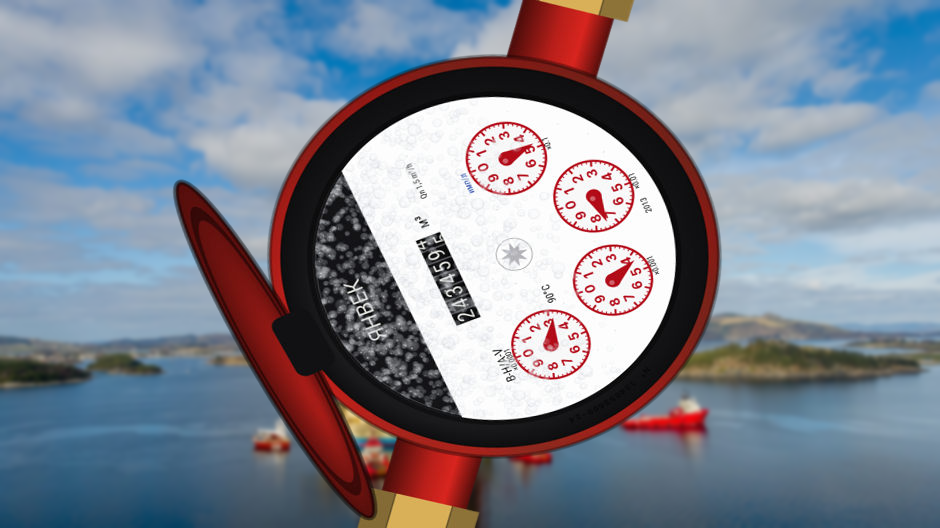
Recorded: 2434594.4743; m³
